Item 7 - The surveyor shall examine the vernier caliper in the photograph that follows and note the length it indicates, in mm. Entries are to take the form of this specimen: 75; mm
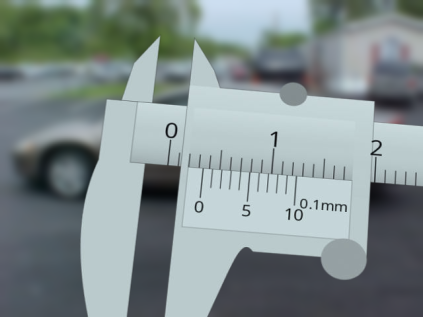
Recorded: 3.4; mm
